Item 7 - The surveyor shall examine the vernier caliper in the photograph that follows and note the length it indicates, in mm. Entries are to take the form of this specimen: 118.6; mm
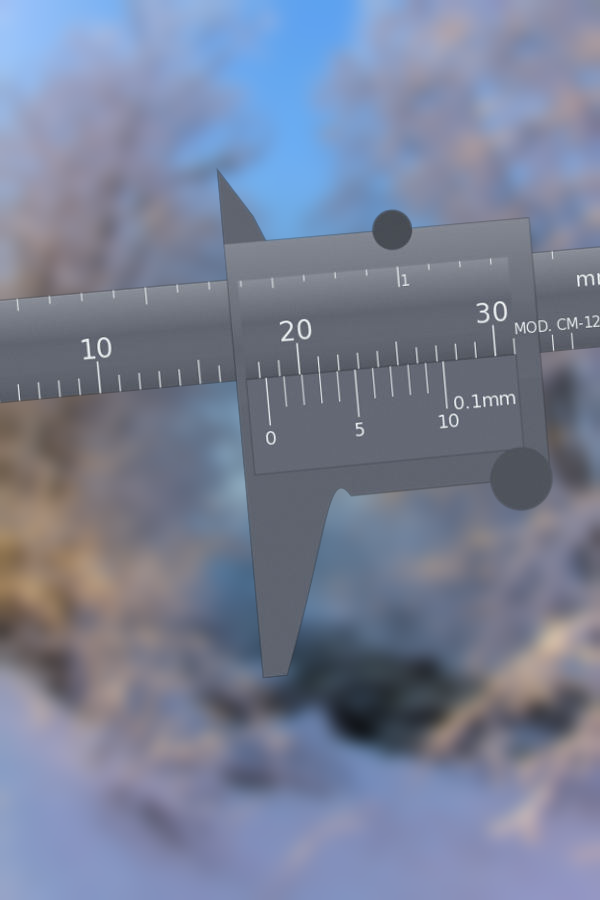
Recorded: 18.3; mm
